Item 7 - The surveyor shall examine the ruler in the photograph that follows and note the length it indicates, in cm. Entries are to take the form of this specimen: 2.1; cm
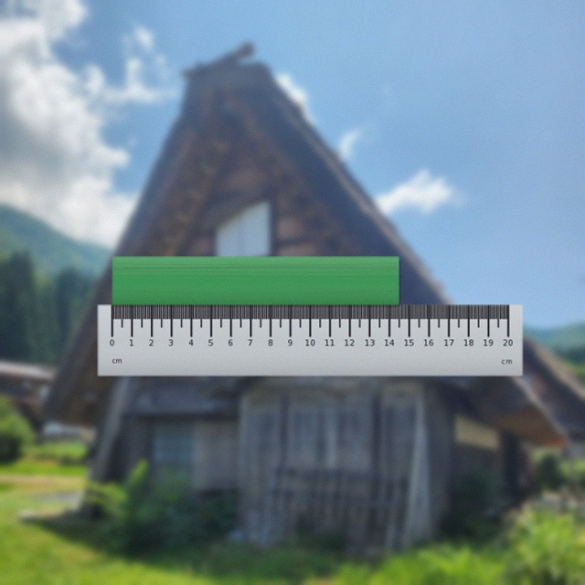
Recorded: 14.5; cm
